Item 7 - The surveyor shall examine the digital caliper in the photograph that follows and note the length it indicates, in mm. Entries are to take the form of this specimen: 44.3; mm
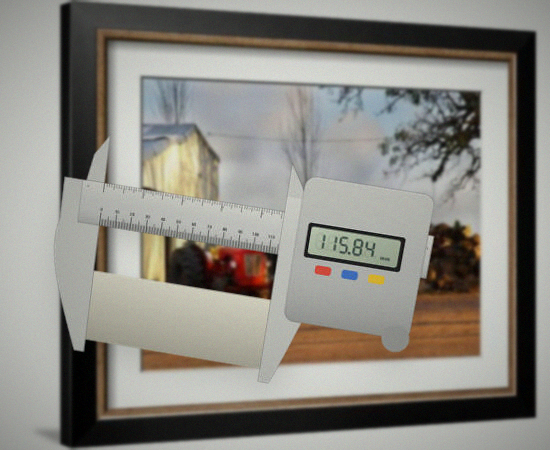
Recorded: 115.84; mm
